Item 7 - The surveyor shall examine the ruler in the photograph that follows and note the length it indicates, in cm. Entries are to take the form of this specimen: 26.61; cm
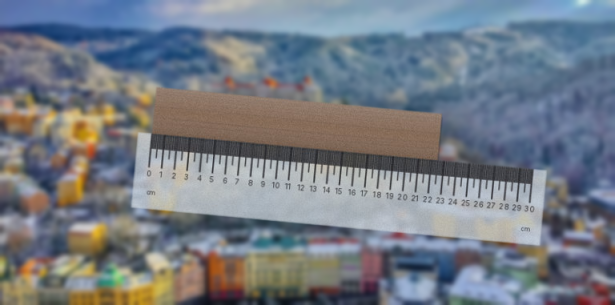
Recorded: 22.5; cm
